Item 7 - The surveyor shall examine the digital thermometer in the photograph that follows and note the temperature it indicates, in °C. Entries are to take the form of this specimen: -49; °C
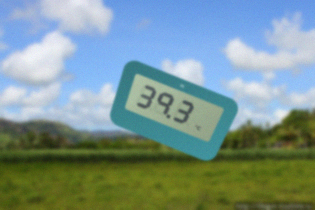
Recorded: 39.3; °C
